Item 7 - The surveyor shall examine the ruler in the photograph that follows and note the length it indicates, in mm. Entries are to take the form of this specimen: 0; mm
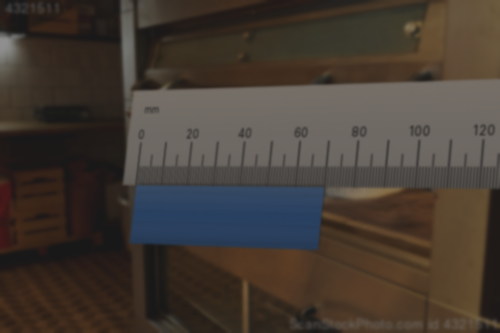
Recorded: 70; mm
